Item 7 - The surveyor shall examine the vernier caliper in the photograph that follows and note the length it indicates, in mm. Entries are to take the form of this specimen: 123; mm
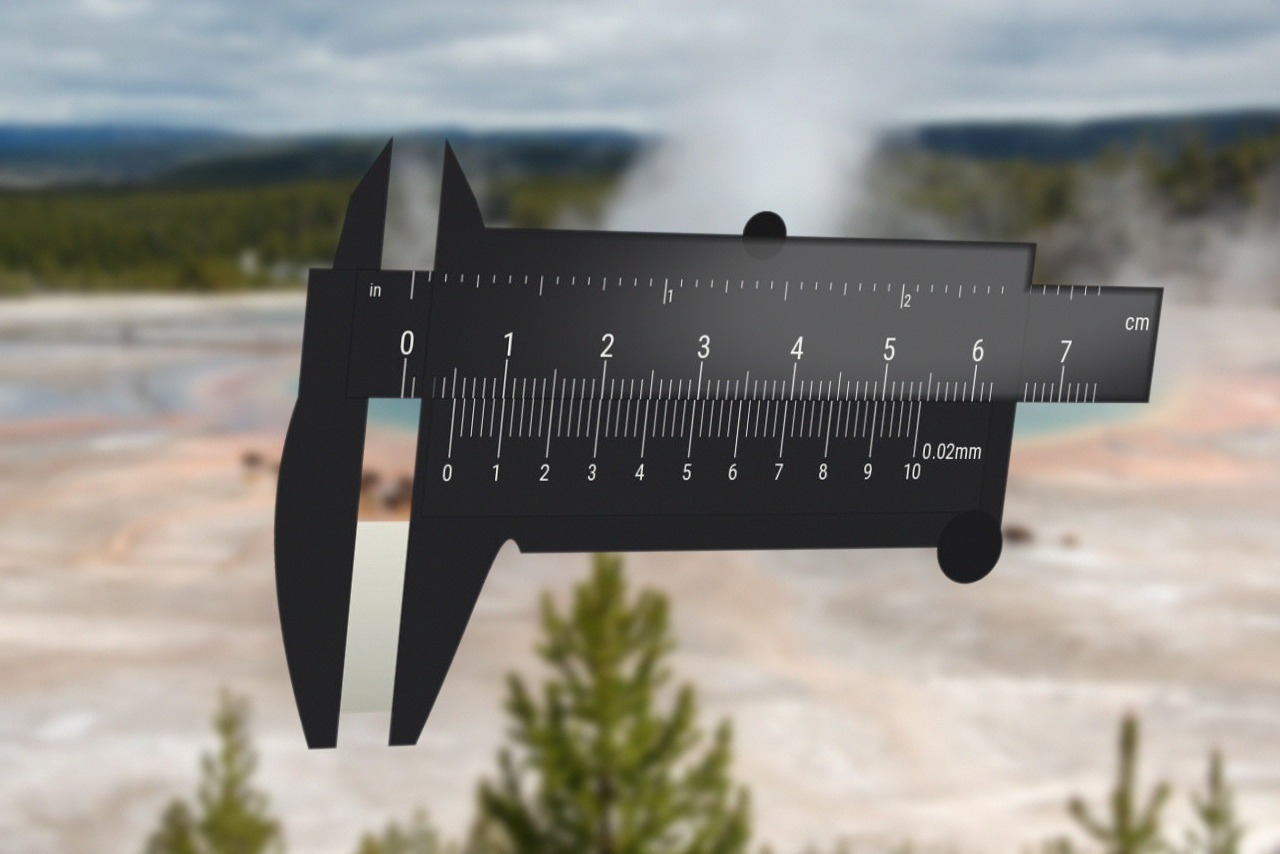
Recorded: 5.2; mm
